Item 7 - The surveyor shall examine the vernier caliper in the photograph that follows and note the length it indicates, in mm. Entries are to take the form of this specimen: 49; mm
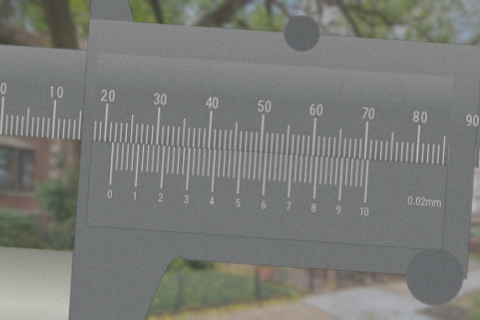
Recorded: 21.6; mm
